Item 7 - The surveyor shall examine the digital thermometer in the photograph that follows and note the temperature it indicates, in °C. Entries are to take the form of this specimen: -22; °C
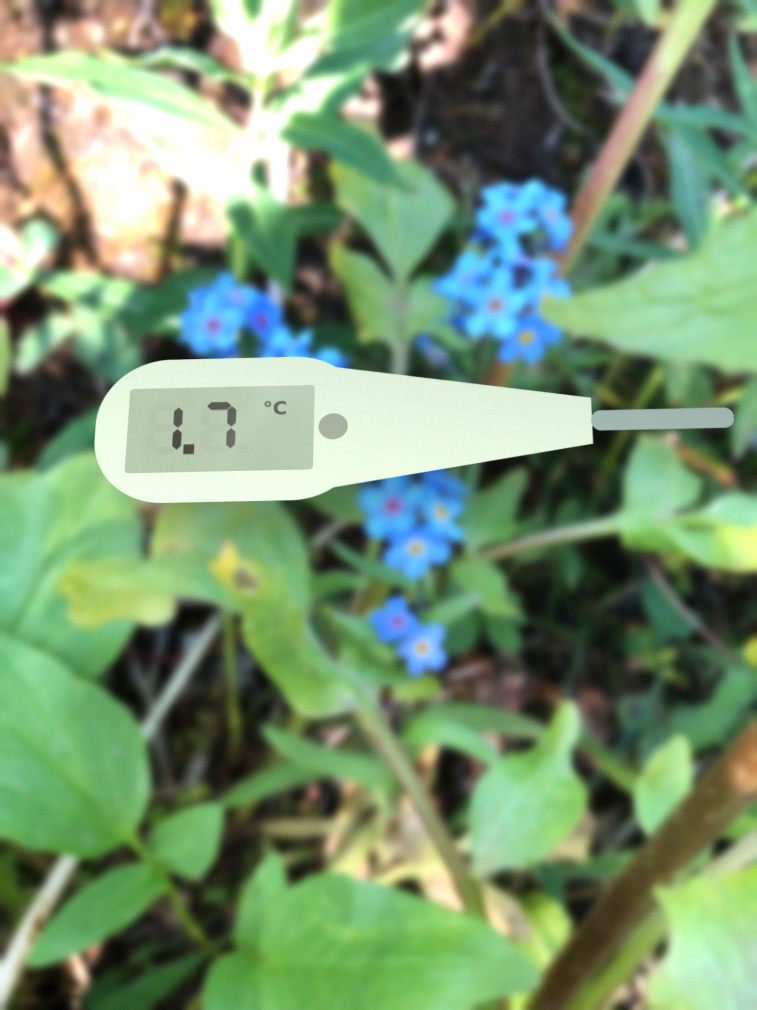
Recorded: 1.7; °C
